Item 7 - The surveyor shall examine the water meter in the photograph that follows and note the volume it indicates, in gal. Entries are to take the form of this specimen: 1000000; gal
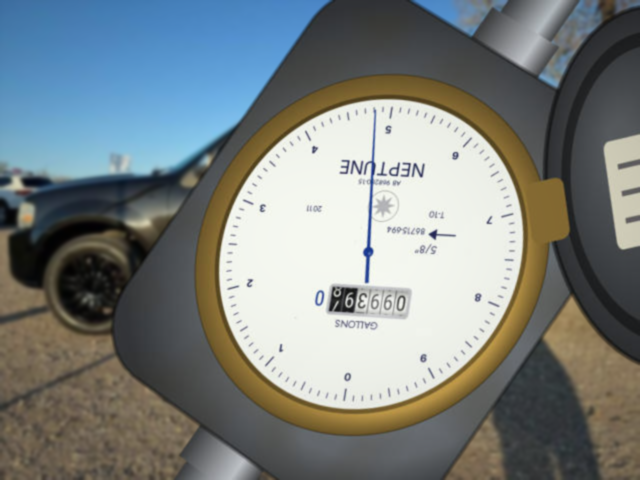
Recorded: 993974.8; gal
